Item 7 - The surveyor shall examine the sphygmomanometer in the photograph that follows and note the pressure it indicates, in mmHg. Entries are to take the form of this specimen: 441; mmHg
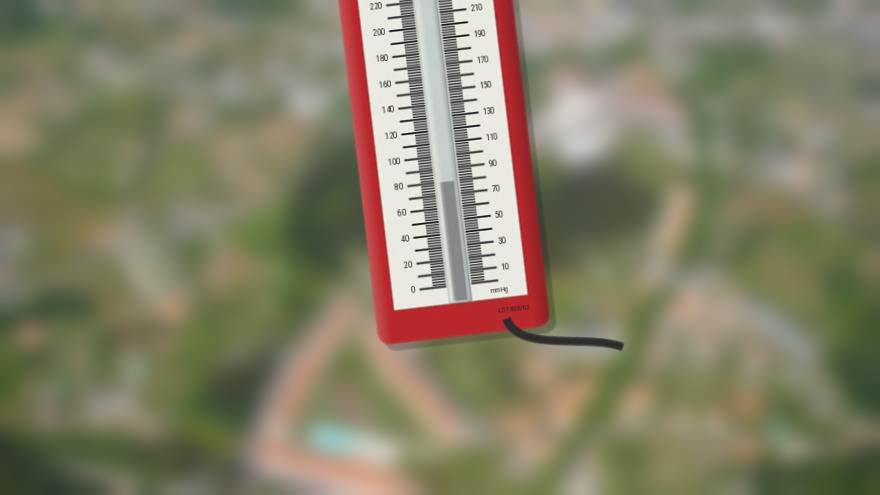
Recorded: 80; mmHg
